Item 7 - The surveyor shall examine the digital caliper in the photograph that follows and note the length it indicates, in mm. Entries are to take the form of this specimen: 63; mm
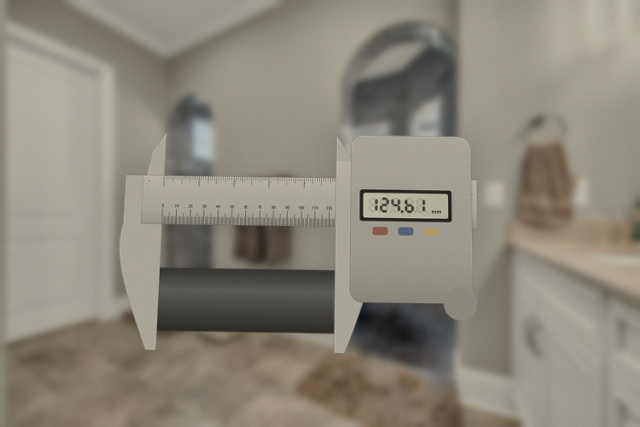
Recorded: 124.61; mm
